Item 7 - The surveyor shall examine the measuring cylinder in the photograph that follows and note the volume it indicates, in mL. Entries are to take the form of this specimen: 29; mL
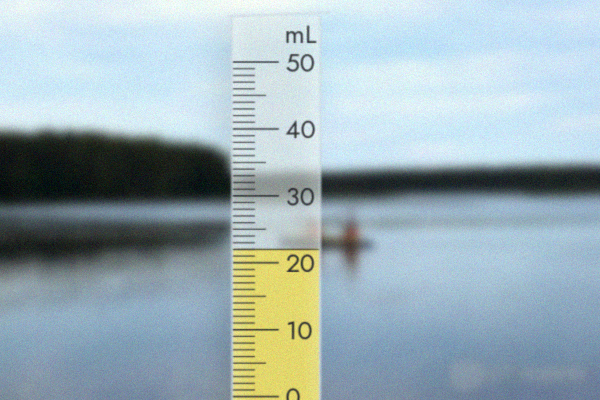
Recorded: 22; mL
